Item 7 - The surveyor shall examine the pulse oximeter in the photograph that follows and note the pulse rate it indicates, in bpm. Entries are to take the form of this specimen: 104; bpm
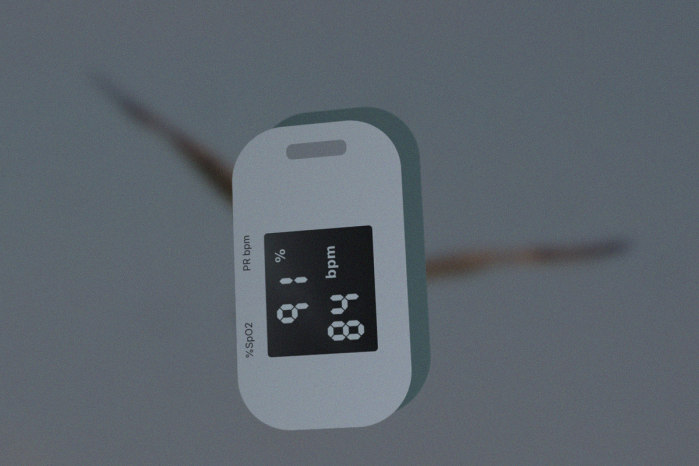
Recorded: 84; bpm
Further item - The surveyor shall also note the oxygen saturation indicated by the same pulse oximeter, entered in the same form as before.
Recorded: 91; %
